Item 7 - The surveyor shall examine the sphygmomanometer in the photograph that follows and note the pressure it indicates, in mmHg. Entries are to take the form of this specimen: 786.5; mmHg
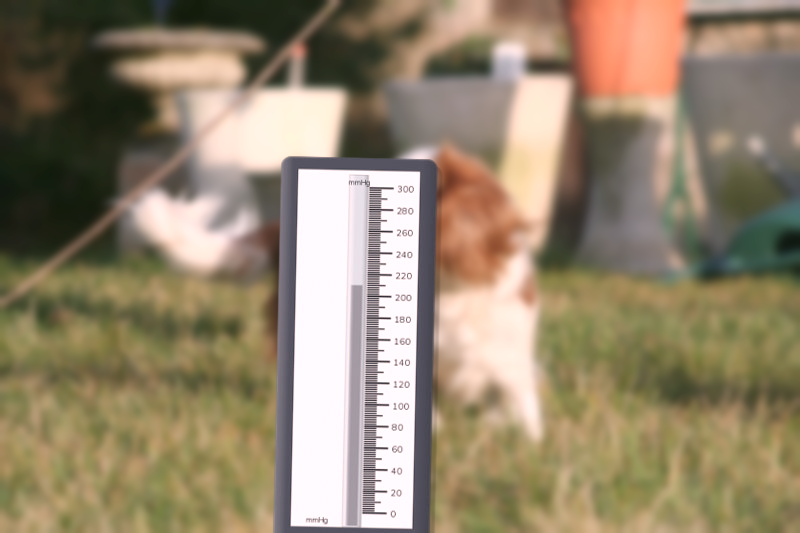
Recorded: 210; mmHg
